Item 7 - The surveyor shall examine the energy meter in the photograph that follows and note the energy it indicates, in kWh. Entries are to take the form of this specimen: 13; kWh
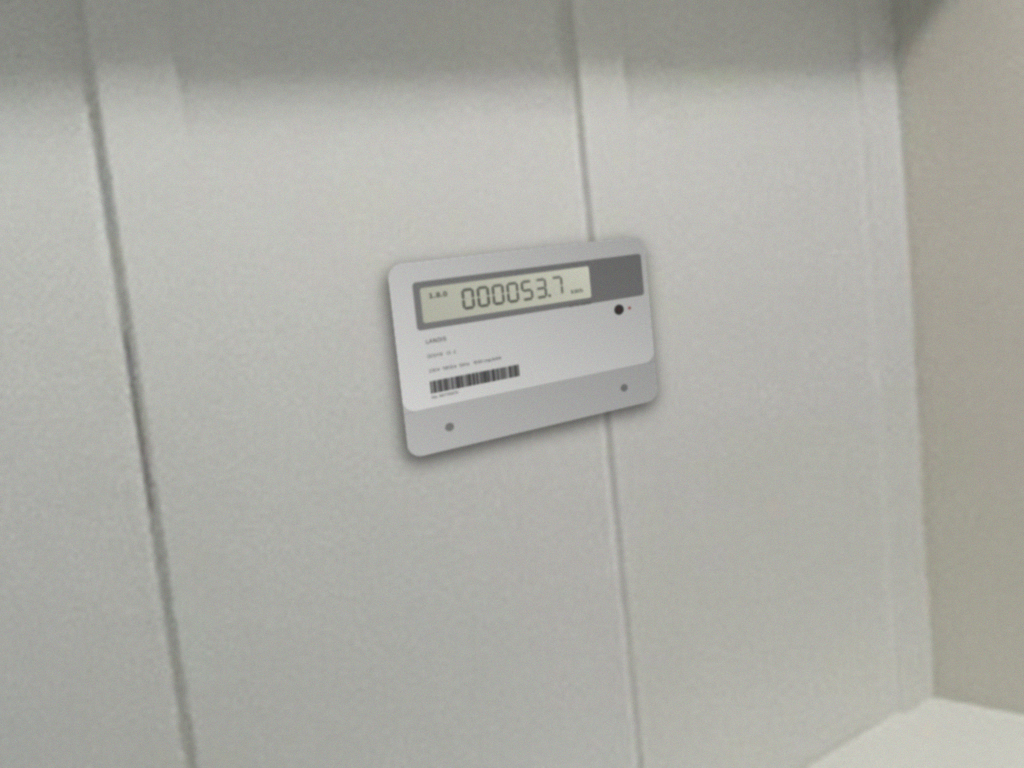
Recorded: 53.7; kWh
